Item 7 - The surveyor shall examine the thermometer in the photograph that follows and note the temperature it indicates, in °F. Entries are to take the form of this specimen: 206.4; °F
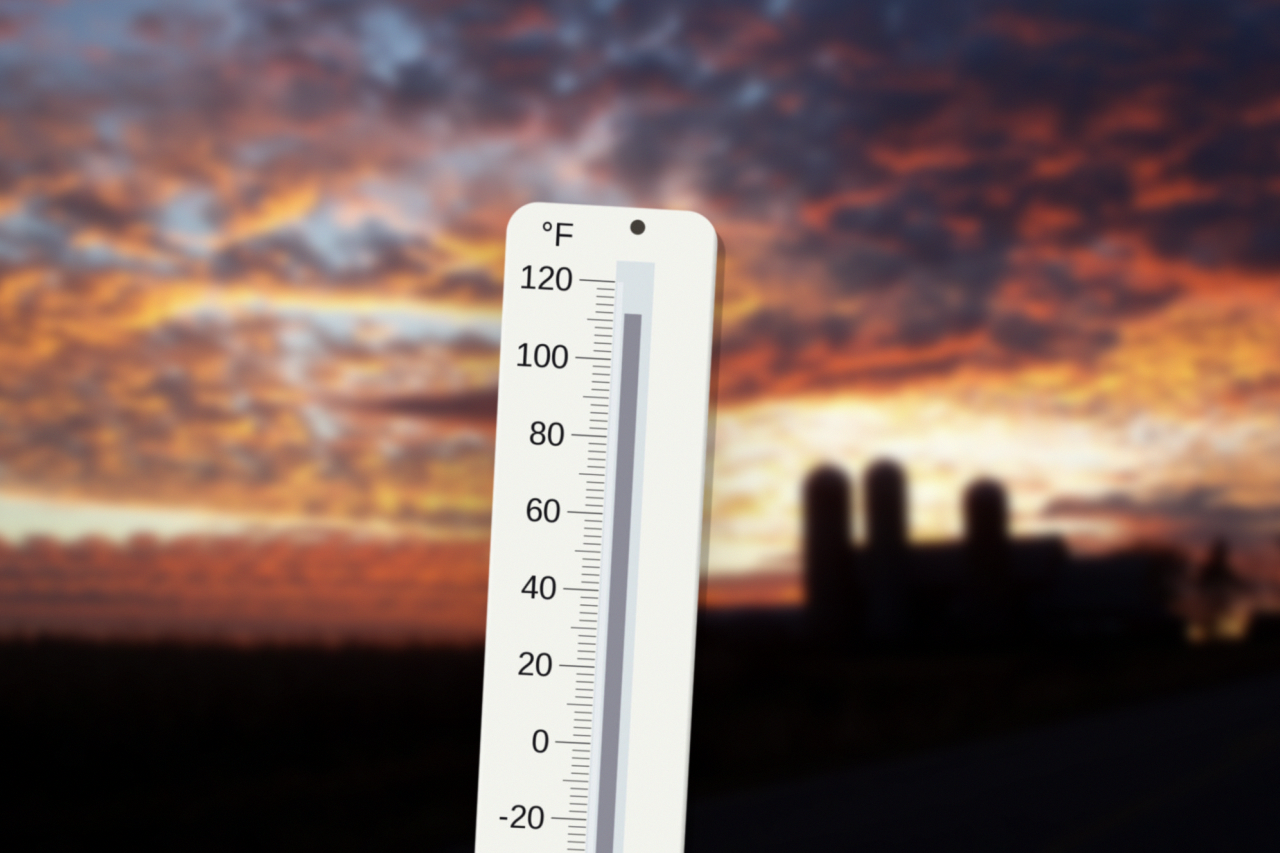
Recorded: 112; °F
